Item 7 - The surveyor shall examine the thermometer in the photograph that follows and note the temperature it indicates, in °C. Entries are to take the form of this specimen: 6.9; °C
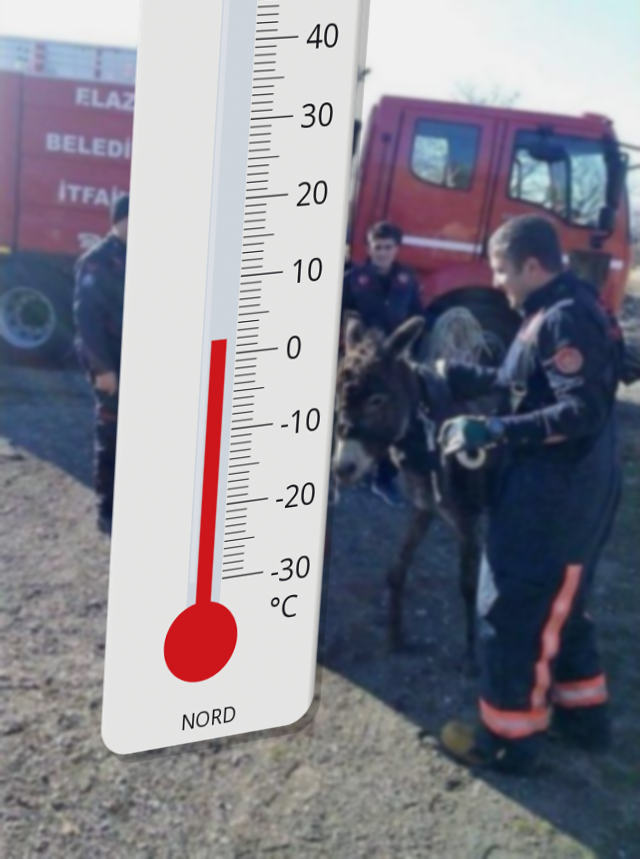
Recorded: 2; °C
